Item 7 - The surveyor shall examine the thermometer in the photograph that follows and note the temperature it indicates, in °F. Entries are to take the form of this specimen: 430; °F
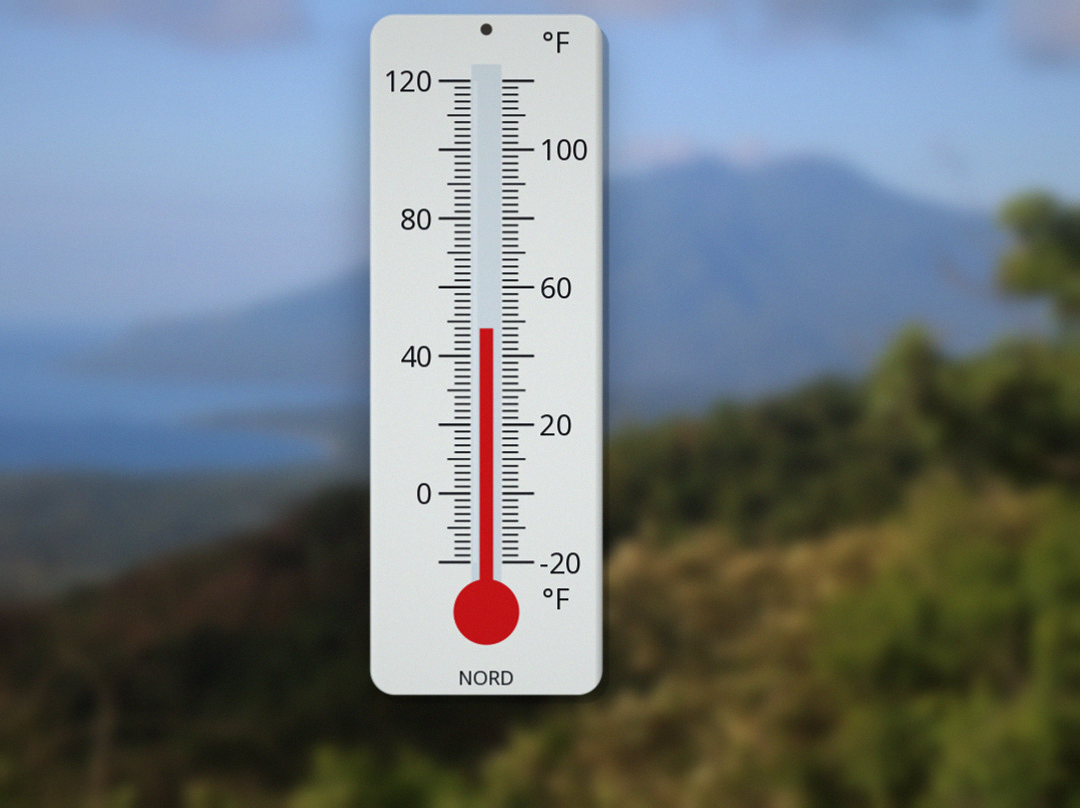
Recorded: 48; °F
